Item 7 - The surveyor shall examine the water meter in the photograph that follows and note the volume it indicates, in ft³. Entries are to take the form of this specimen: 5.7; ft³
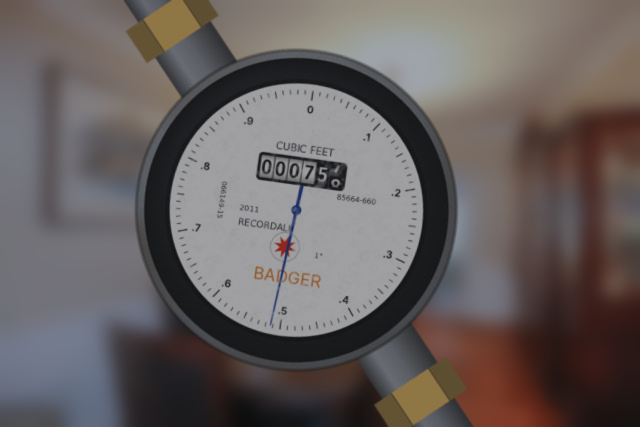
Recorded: 757.51; ft³
